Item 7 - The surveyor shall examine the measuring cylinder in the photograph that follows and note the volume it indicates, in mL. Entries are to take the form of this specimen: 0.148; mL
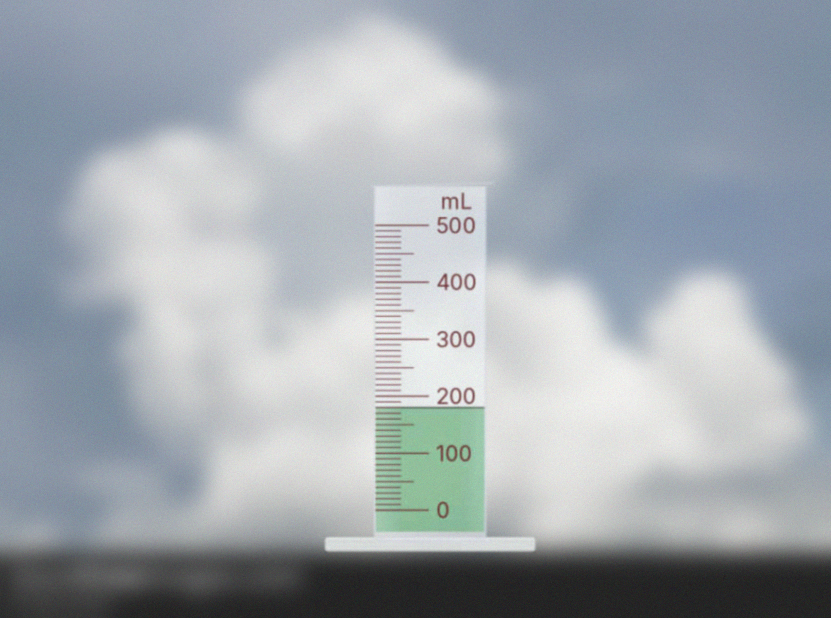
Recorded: 180; mL
